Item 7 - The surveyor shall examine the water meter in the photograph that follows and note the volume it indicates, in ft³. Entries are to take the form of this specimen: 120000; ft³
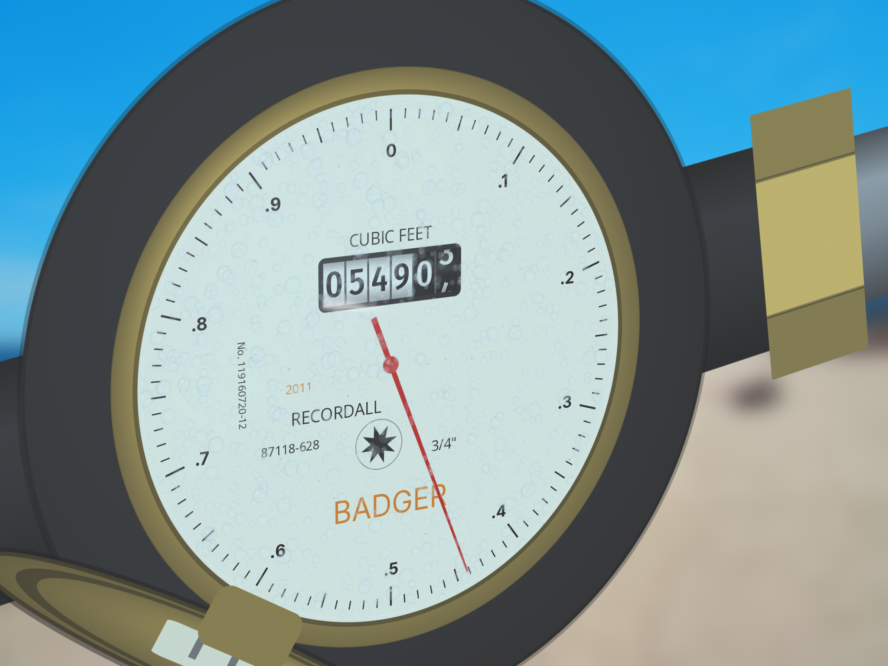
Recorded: 54903.44; ft³
